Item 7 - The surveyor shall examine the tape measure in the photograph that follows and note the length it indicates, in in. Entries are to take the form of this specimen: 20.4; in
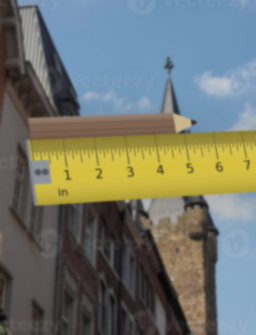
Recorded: 5.5; in
